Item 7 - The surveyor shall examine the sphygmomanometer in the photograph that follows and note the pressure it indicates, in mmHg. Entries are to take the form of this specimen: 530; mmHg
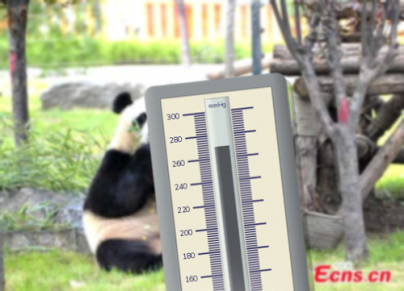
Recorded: 270; mmHg
